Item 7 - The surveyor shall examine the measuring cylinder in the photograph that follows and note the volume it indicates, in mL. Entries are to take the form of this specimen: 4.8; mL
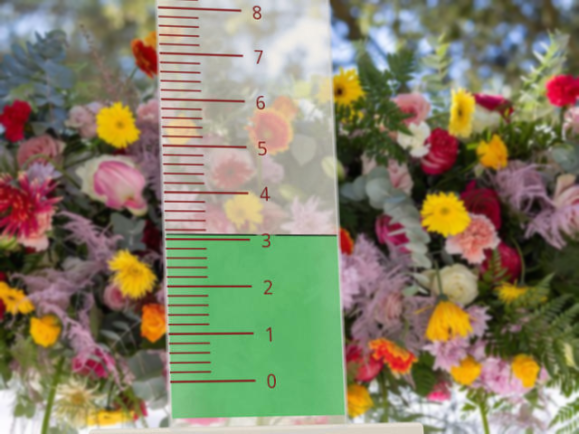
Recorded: 3.1; mL
